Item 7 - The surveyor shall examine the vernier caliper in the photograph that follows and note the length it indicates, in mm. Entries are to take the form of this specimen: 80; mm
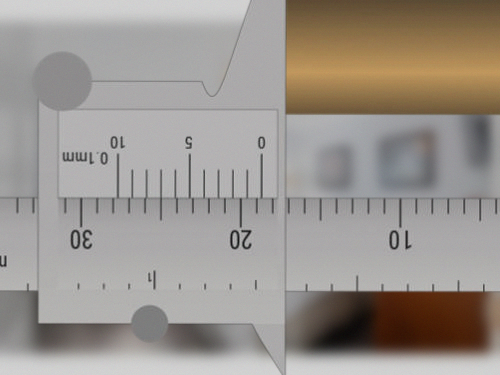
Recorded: 18.7; mm
